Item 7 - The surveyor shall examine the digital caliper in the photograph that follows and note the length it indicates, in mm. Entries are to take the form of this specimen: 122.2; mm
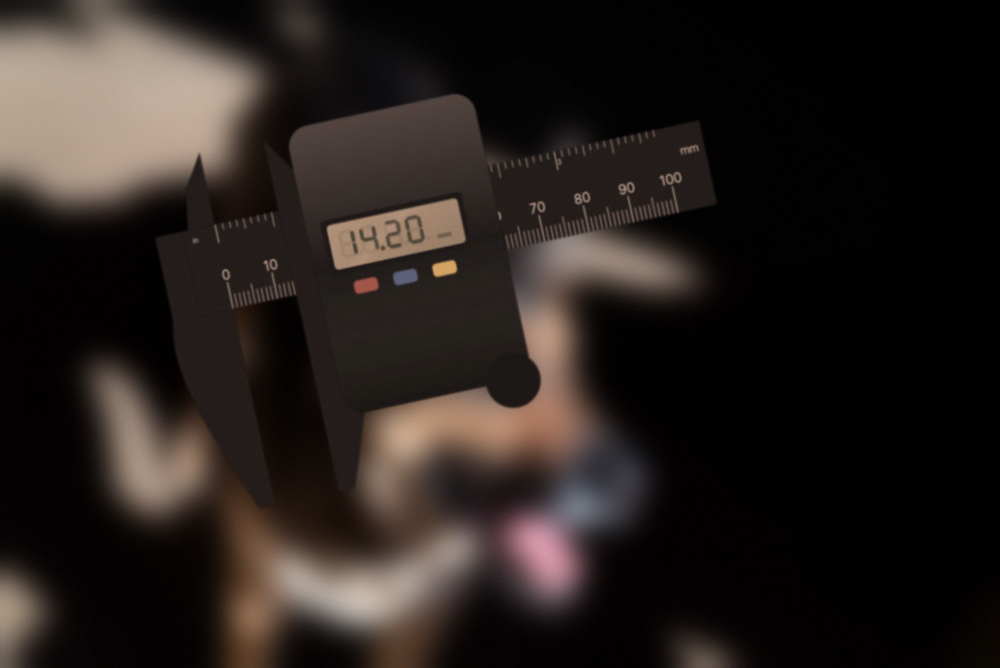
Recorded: 14.20; mm
